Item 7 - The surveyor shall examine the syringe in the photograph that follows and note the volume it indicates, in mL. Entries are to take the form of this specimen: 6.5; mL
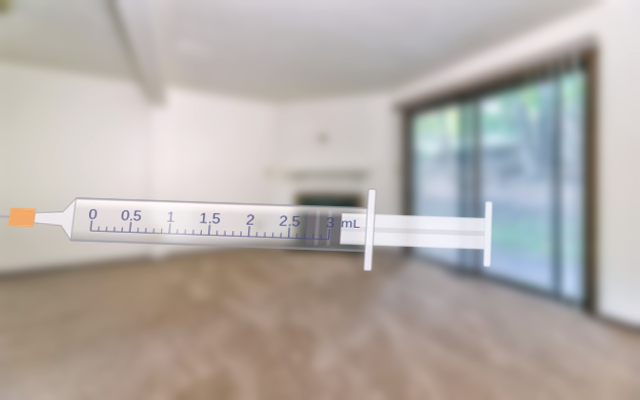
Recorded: 2.7; mL
